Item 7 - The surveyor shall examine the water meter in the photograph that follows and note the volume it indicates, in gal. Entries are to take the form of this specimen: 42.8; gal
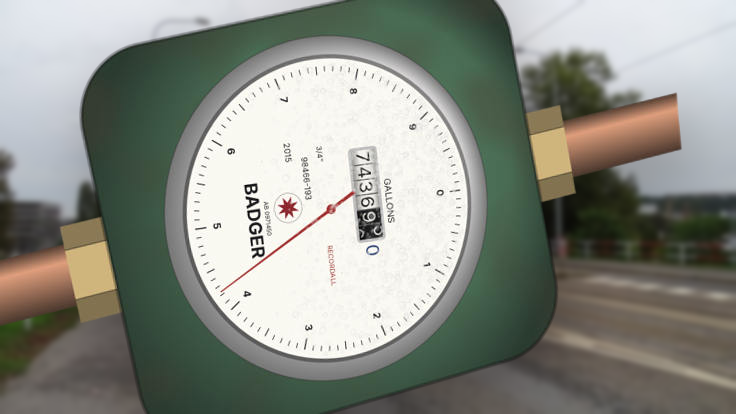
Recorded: 7436954.2; gal
